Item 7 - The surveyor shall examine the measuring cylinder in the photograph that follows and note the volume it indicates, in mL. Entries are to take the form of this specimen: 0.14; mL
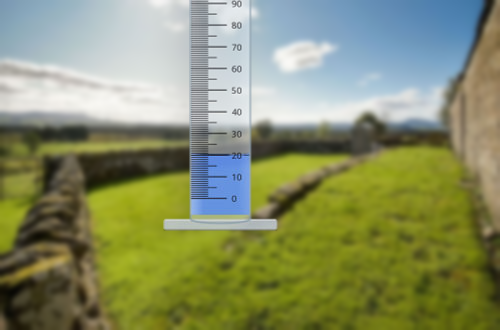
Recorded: 20; mL
